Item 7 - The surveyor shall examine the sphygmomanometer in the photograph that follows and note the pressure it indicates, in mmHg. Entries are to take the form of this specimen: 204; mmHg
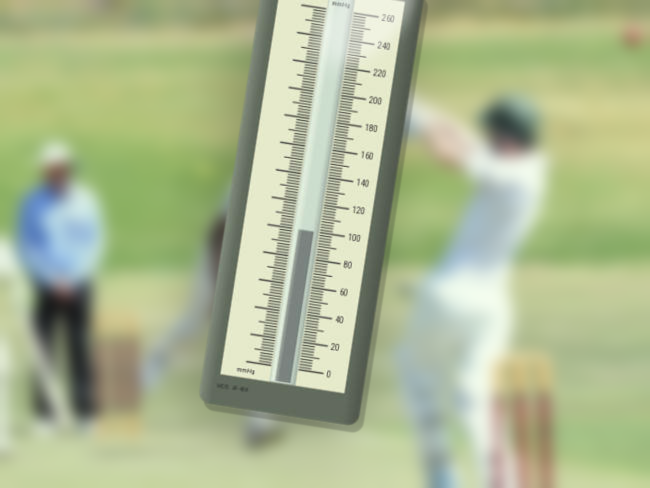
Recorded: 100; mmHg
